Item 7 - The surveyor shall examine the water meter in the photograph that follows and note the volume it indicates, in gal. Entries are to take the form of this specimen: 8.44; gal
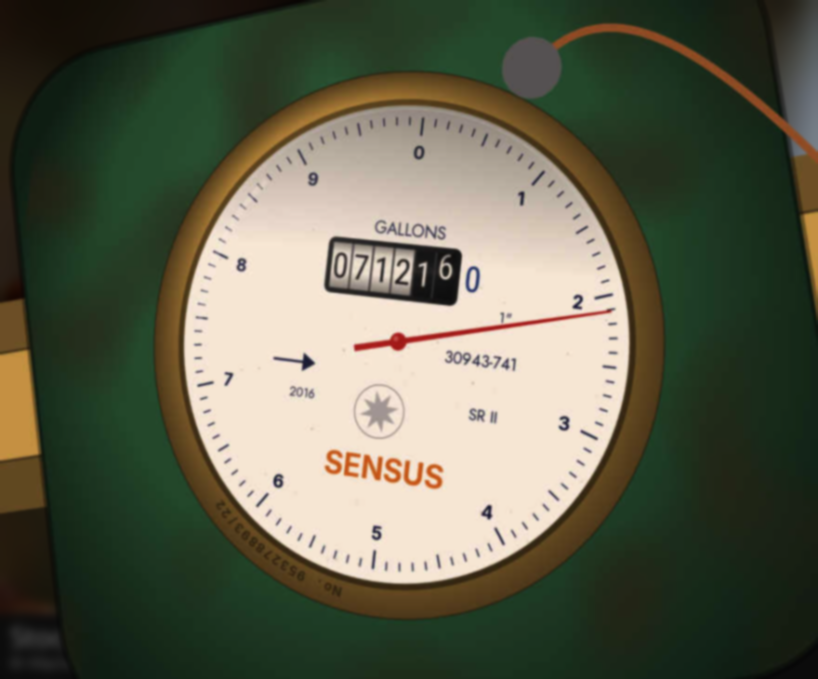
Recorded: 712162.1; gal
